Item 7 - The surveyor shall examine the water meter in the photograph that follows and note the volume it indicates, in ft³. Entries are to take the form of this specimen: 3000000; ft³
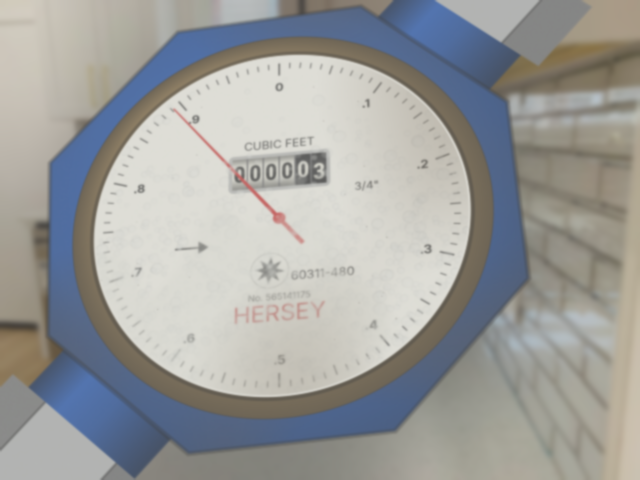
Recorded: 2.89; ft³
